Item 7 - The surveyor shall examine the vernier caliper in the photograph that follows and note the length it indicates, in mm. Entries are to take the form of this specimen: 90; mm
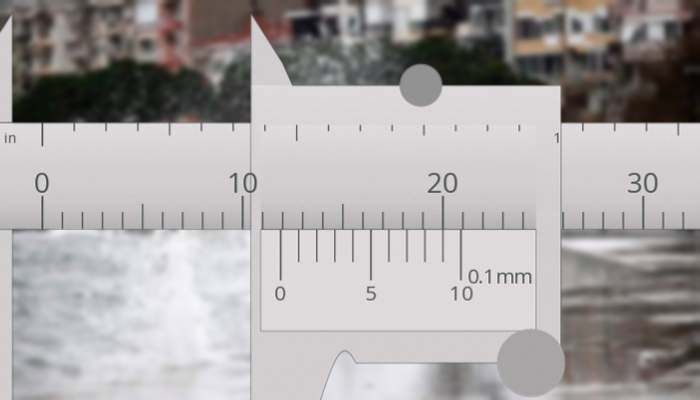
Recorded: 11.9; mm
